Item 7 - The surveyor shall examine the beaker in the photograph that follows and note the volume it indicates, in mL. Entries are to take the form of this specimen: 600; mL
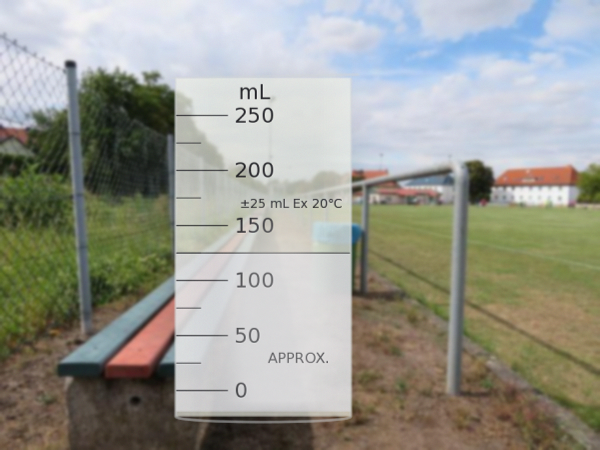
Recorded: 125; mL
